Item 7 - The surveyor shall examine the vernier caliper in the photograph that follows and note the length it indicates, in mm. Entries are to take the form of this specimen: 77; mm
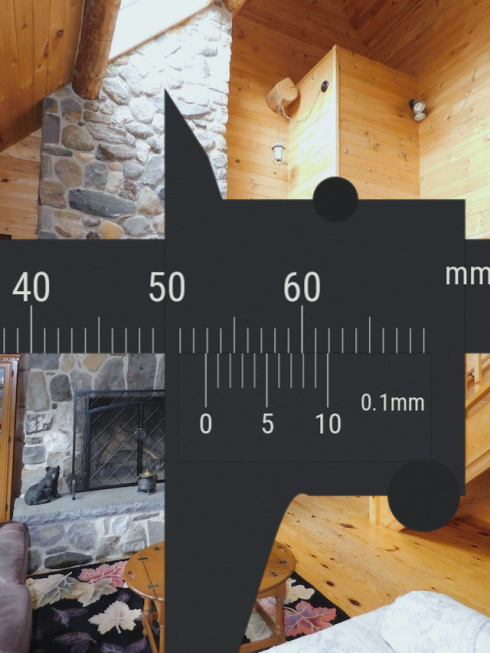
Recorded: 52.9; mm
